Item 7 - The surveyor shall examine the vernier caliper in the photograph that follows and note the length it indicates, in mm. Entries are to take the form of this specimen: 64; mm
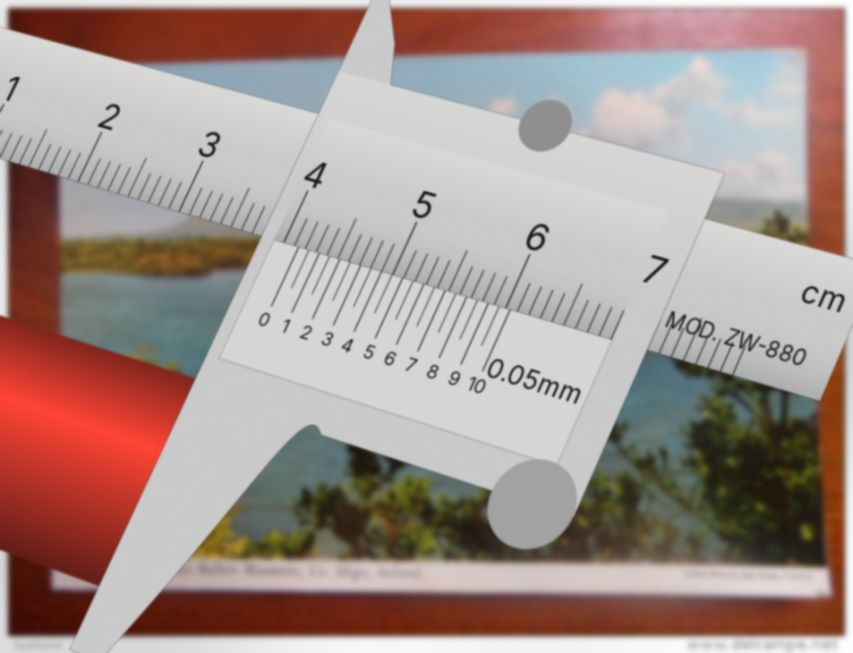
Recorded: 41.4; mm
